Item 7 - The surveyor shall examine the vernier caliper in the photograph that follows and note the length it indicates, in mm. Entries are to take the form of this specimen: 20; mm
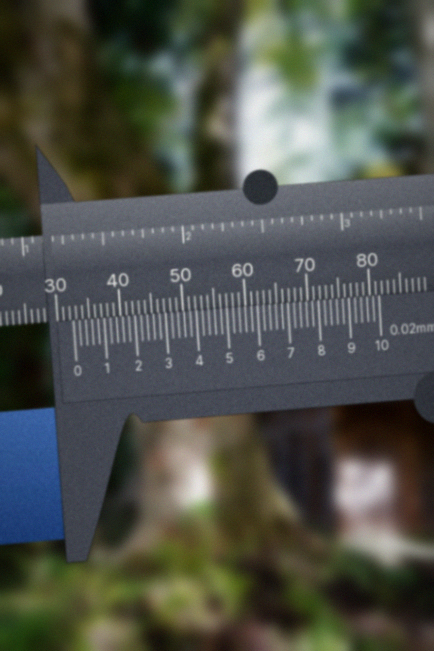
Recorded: 32.5; mm
